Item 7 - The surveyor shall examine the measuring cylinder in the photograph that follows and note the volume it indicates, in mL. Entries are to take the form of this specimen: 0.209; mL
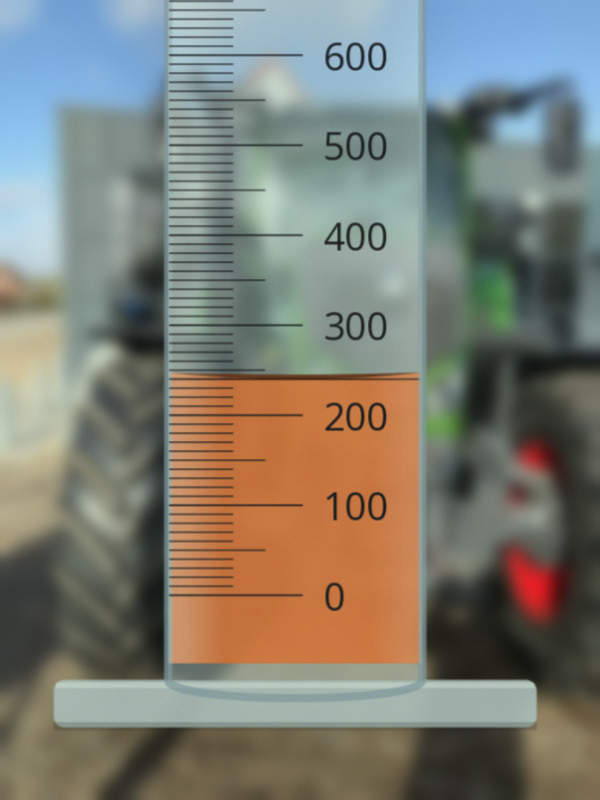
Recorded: 240; mL
